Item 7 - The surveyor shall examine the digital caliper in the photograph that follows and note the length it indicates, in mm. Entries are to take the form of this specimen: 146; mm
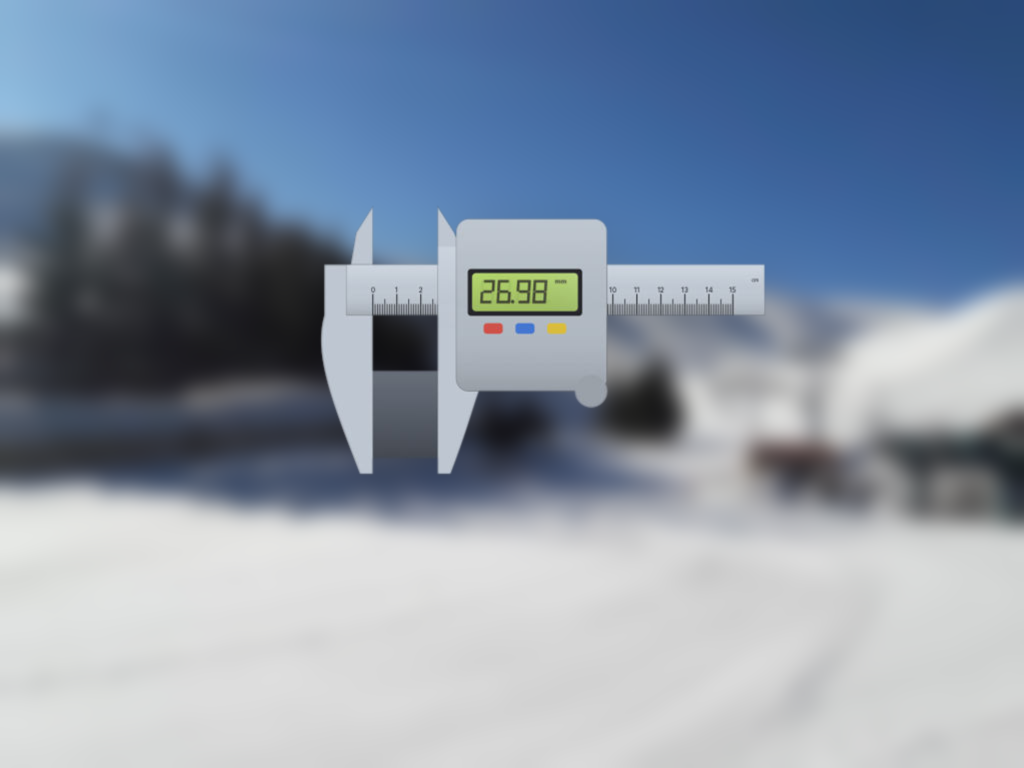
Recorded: 26.98; mm
